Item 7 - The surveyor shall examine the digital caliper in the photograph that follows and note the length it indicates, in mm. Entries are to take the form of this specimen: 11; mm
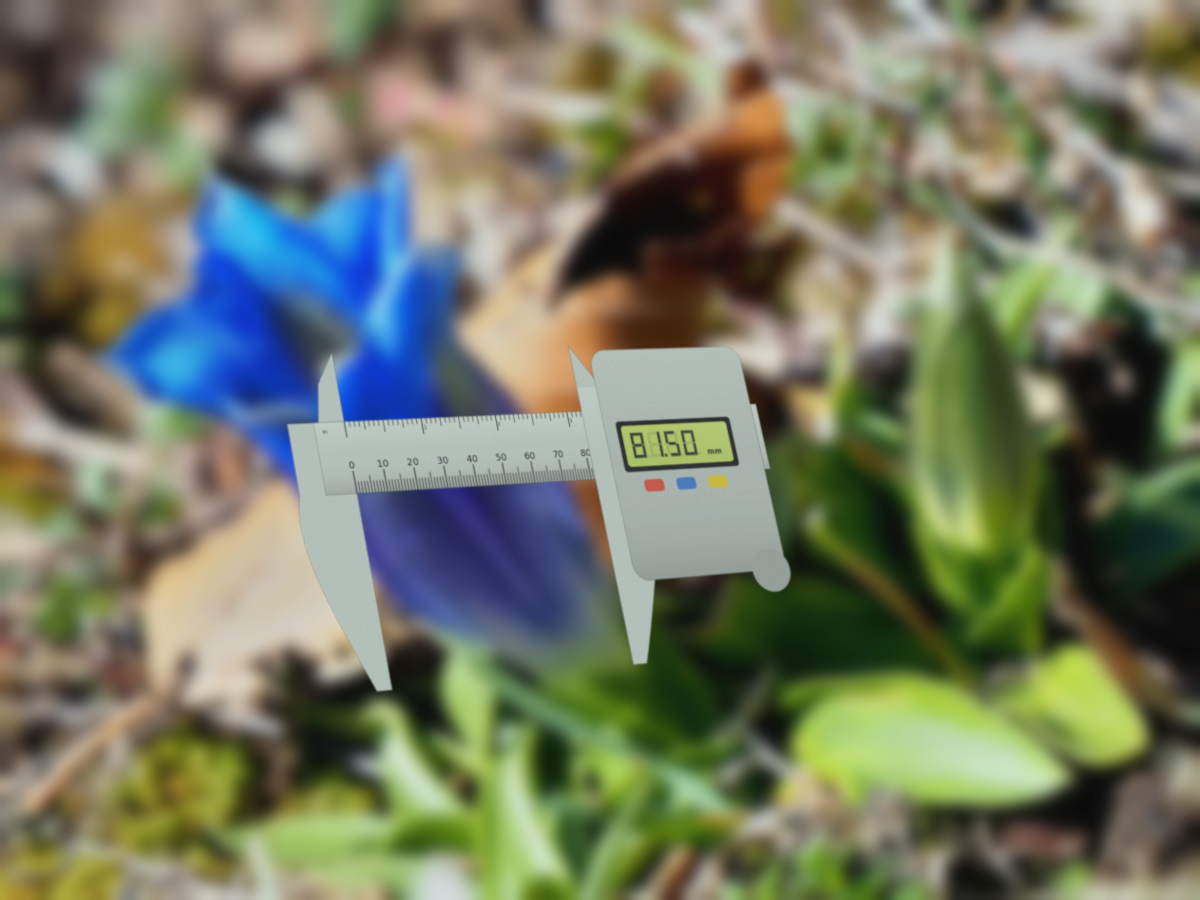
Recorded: 81.50; mm
